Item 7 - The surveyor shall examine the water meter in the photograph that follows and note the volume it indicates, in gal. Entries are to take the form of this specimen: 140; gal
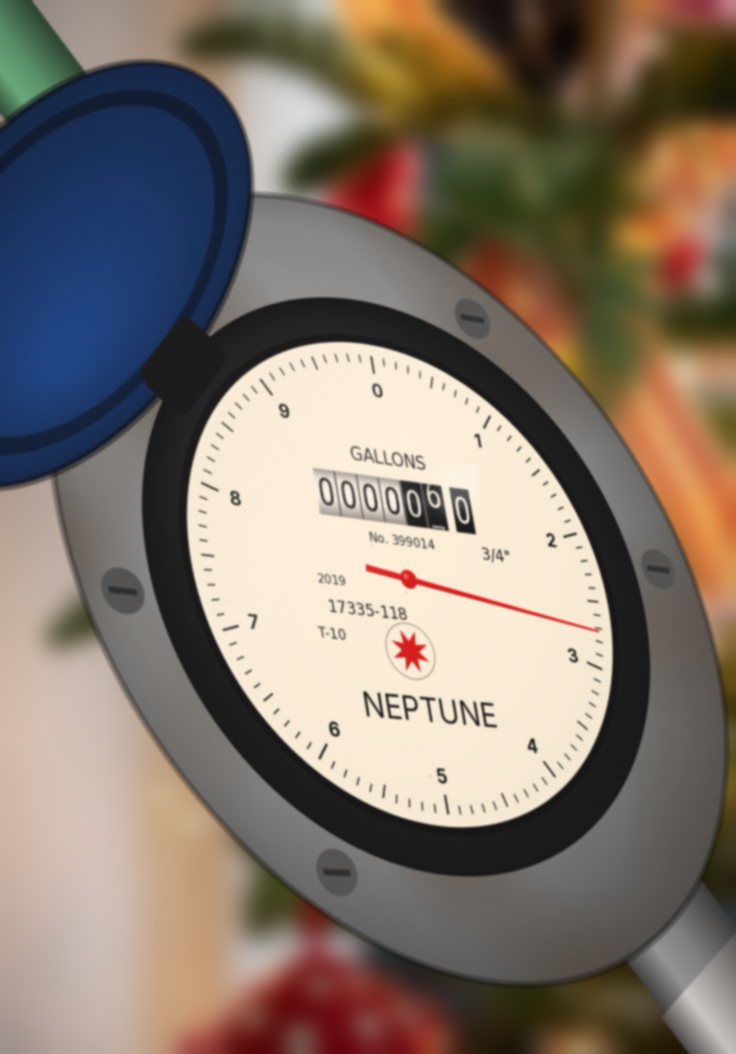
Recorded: 62.7; gal
